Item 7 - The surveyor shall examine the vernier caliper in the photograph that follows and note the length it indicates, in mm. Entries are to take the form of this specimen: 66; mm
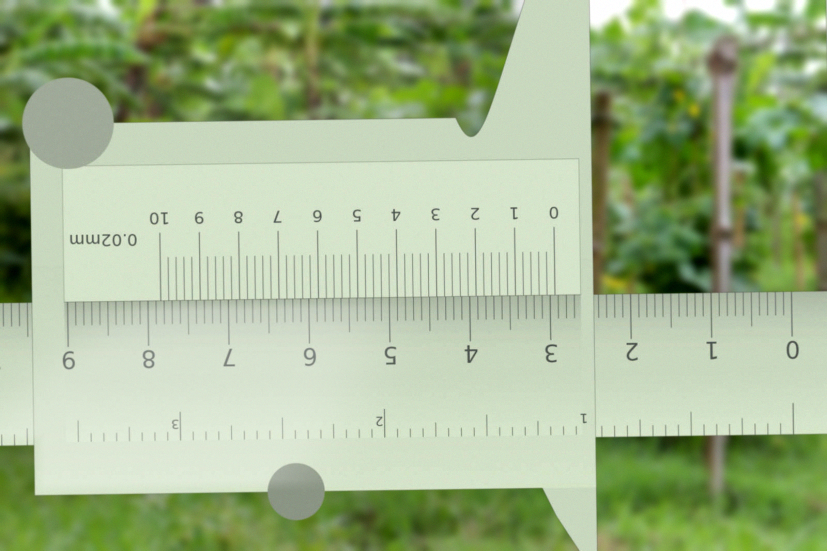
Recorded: 29.4; mm
